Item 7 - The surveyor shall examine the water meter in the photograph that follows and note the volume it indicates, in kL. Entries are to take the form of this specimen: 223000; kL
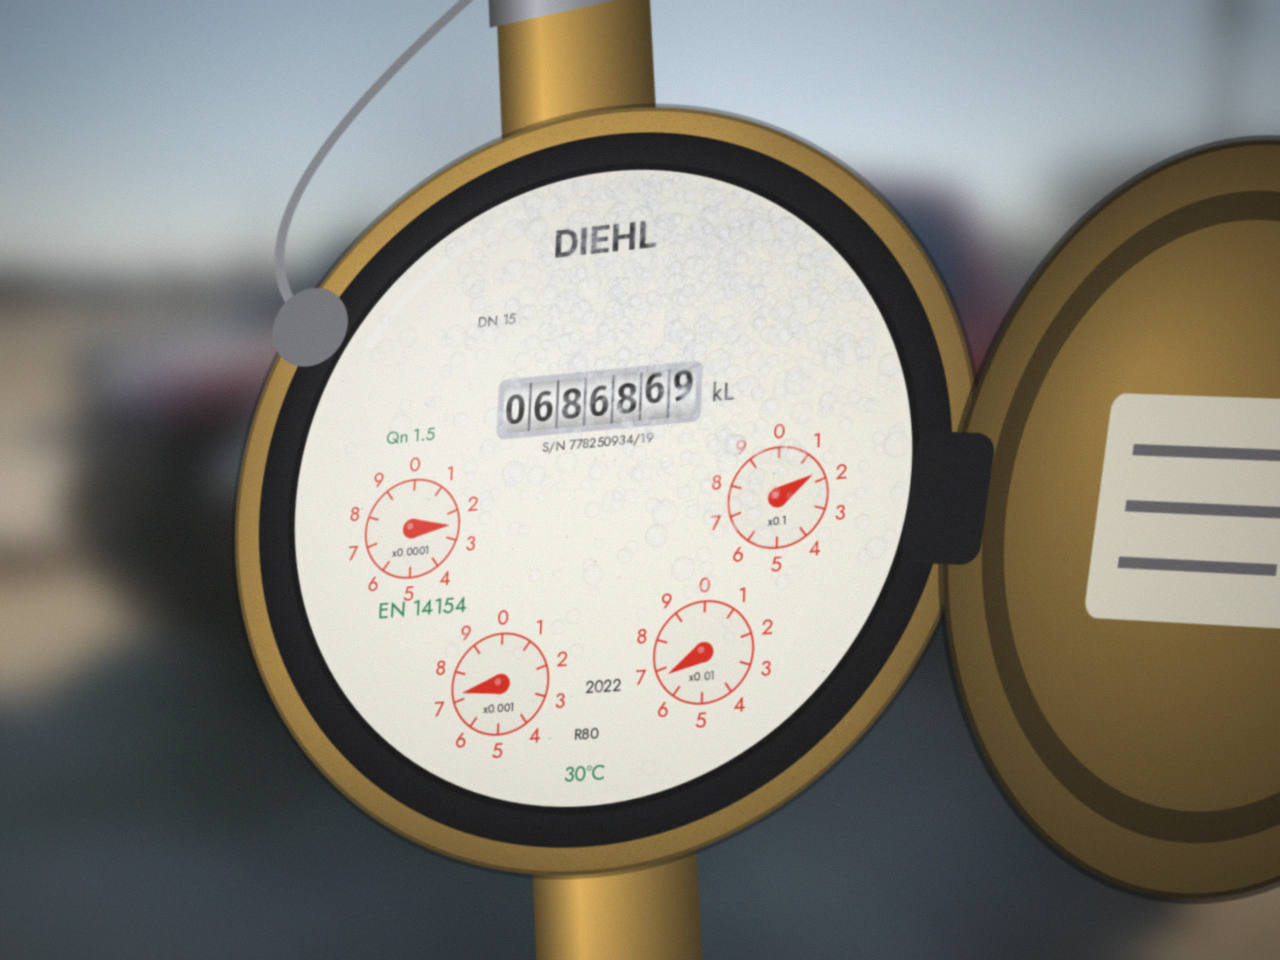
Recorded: 686869.1672; kL
